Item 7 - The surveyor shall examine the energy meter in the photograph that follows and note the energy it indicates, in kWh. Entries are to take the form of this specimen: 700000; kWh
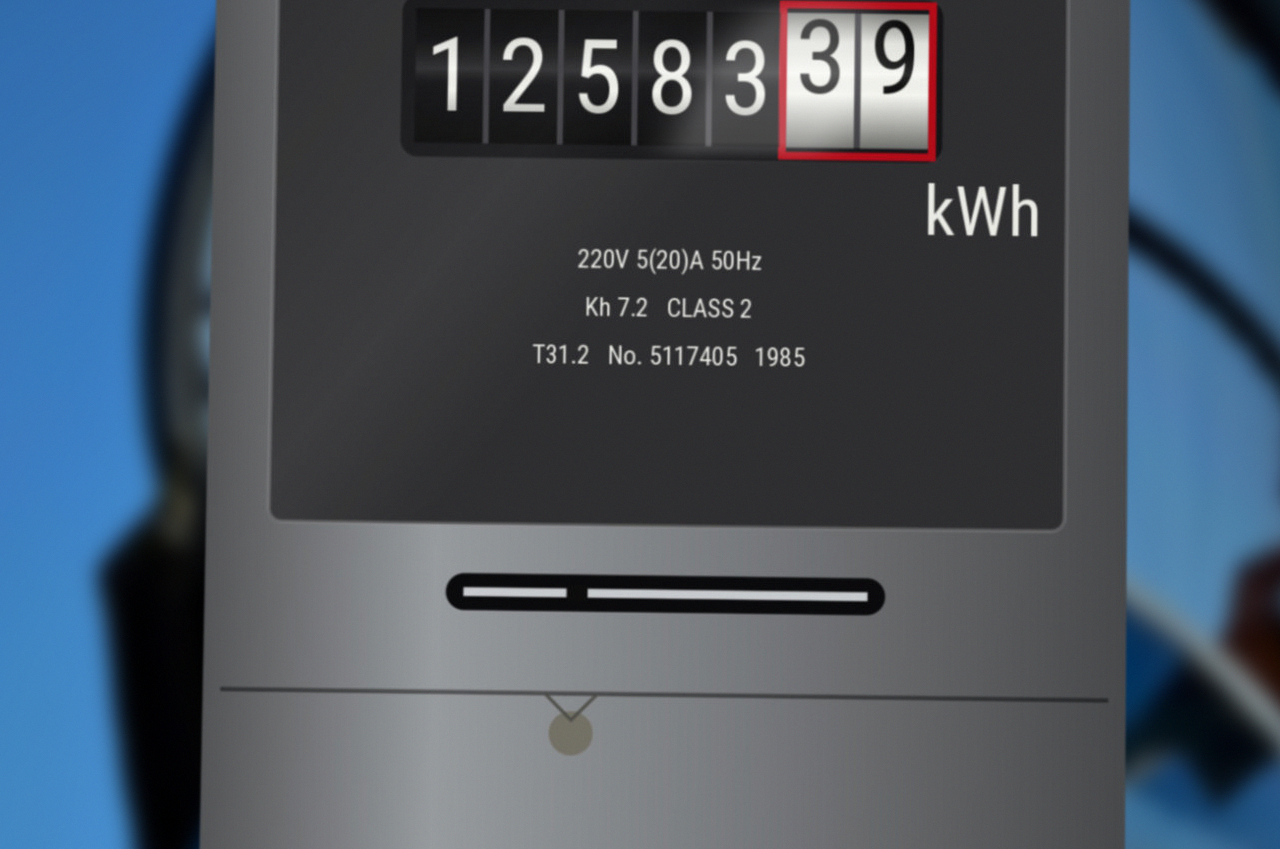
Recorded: 12583.39; kWh
